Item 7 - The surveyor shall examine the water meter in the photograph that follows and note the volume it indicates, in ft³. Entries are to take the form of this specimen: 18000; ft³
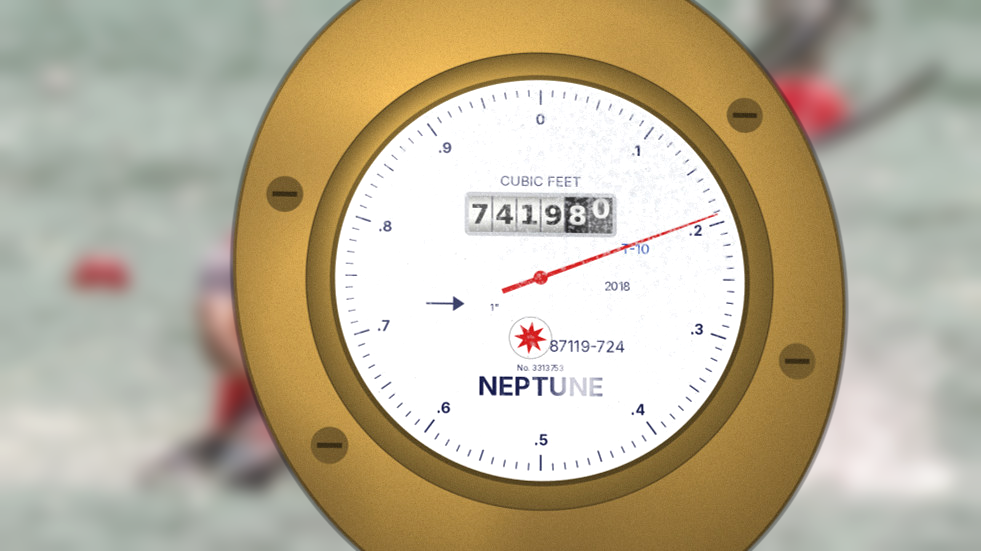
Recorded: 741980.19; ft³
